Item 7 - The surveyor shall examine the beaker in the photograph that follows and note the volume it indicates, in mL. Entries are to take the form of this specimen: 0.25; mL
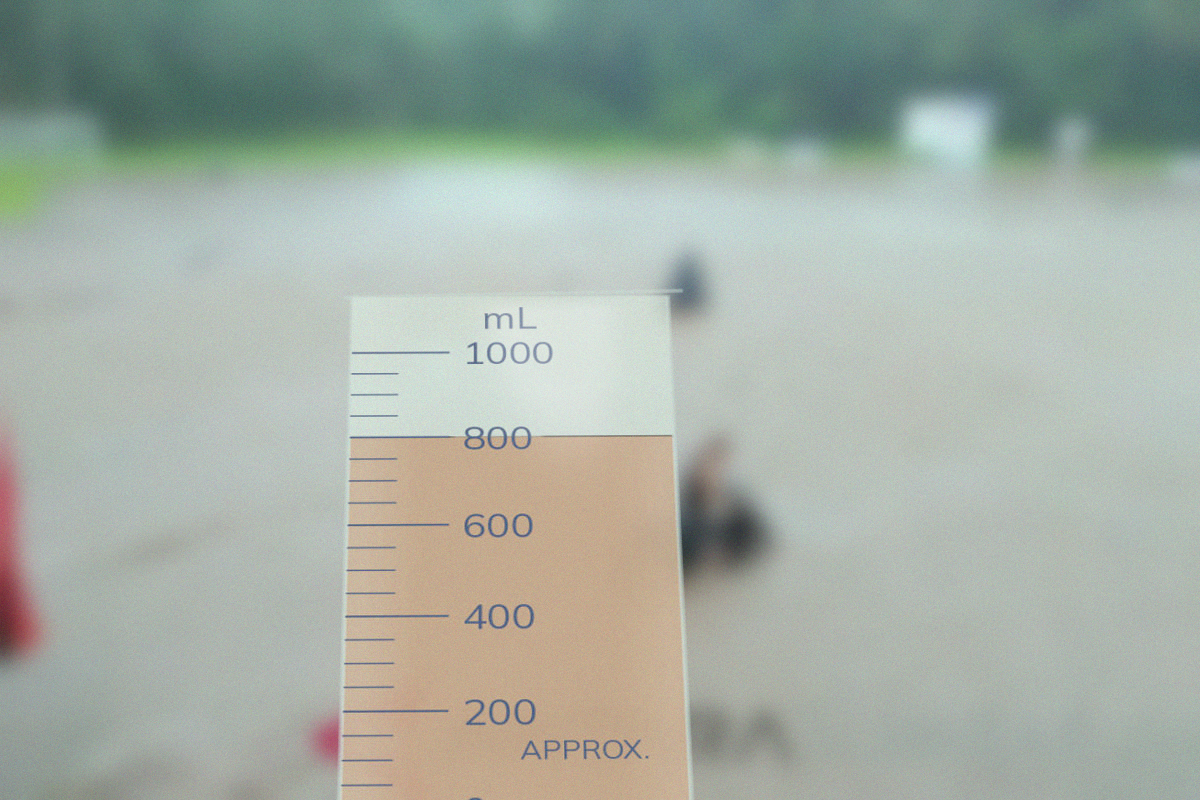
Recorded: 800; mL
